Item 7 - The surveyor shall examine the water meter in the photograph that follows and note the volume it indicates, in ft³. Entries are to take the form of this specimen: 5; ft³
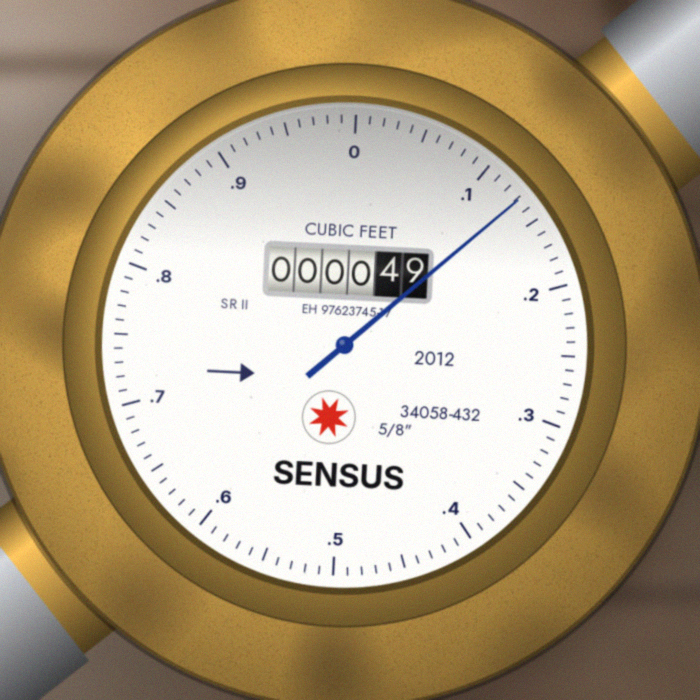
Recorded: 49.13; ft³
